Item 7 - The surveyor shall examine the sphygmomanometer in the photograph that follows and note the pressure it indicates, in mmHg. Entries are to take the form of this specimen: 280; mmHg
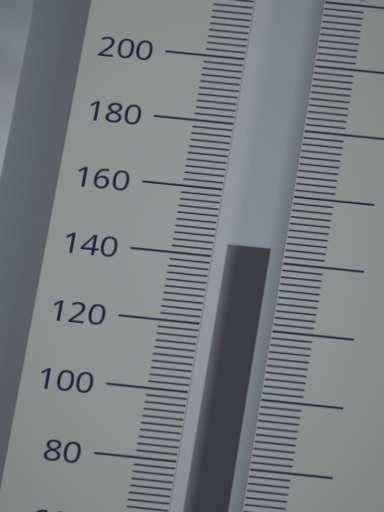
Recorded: 144; mmHg
